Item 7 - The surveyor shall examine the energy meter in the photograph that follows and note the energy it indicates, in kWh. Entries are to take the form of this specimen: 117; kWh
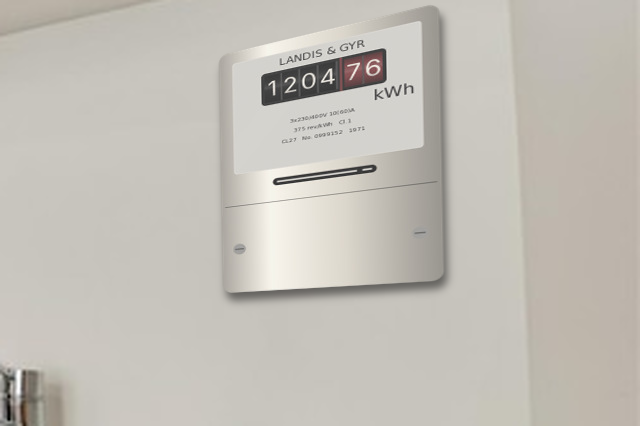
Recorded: 1204.76; kWh
